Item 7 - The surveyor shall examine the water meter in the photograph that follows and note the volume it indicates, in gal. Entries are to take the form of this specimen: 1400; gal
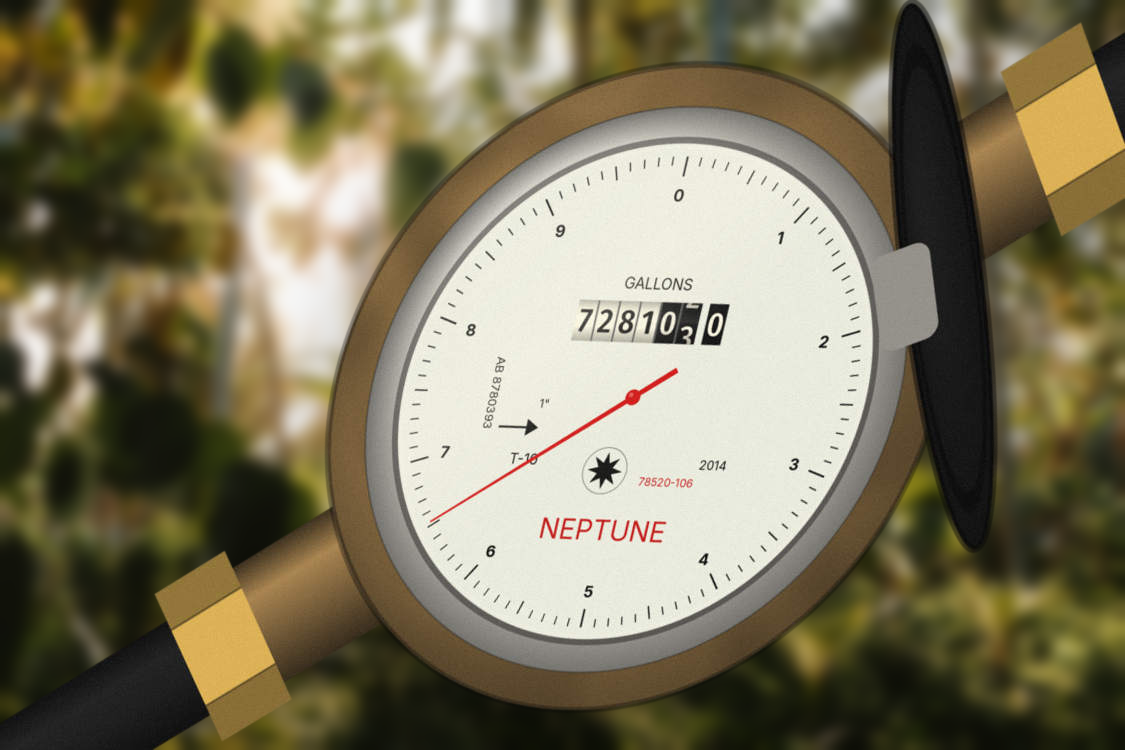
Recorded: 7281026.5; gal
